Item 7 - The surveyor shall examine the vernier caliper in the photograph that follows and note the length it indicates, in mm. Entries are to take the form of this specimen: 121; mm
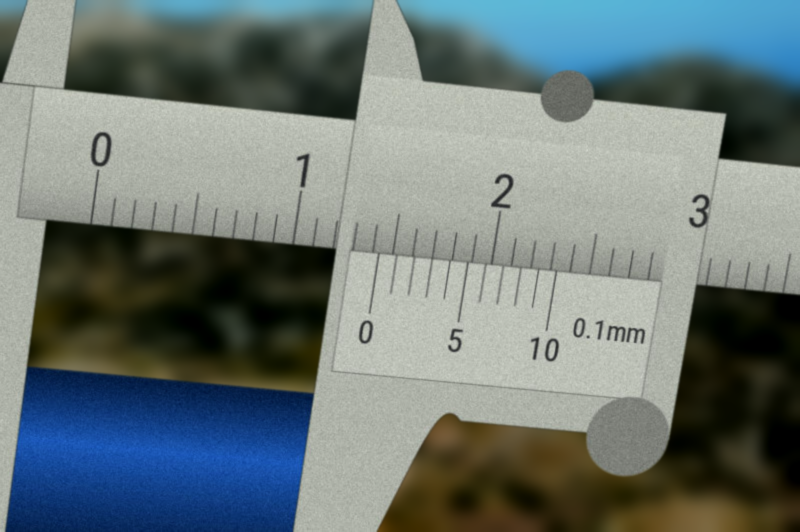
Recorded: 14.3; mm
